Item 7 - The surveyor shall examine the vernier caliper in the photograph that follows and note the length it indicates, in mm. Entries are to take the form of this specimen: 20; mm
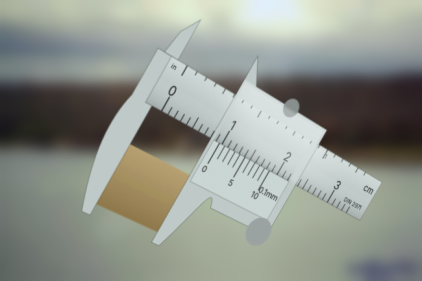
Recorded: 9.6; mm
